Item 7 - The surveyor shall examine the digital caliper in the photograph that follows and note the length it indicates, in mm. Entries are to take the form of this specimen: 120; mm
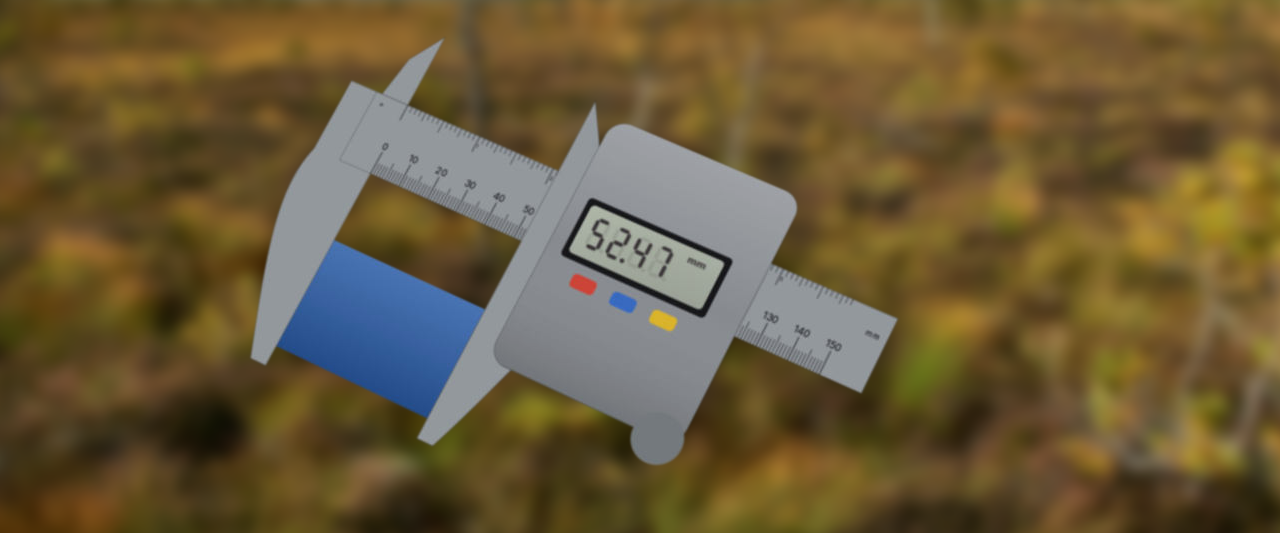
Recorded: 52.47; mm
